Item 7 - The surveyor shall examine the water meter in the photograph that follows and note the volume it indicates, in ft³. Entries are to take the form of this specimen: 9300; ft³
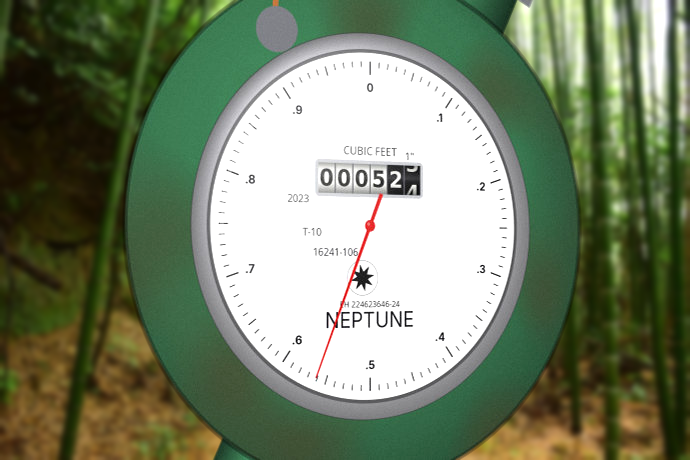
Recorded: 523.56; ft³
